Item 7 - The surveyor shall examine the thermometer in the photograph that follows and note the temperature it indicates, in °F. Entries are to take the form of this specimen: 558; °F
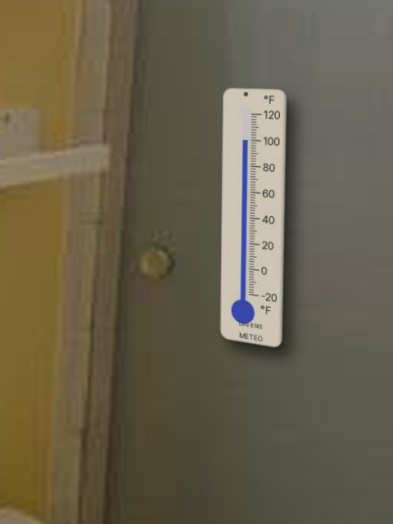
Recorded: 100; °F
